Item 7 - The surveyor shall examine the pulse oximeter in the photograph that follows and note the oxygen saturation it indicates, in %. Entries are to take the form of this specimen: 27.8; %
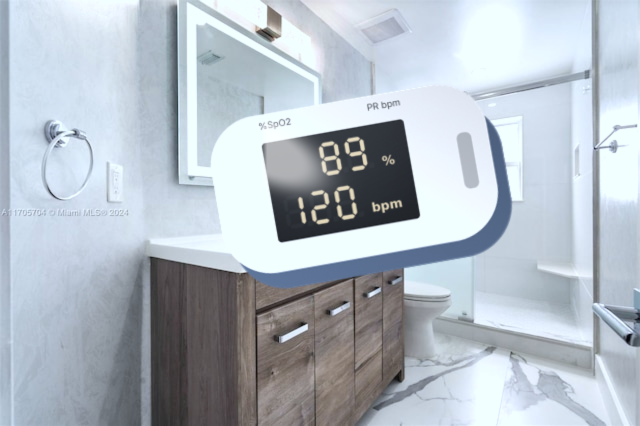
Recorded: 89; %
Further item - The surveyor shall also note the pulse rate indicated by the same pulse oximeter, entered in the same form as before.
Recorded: 120; bpm
